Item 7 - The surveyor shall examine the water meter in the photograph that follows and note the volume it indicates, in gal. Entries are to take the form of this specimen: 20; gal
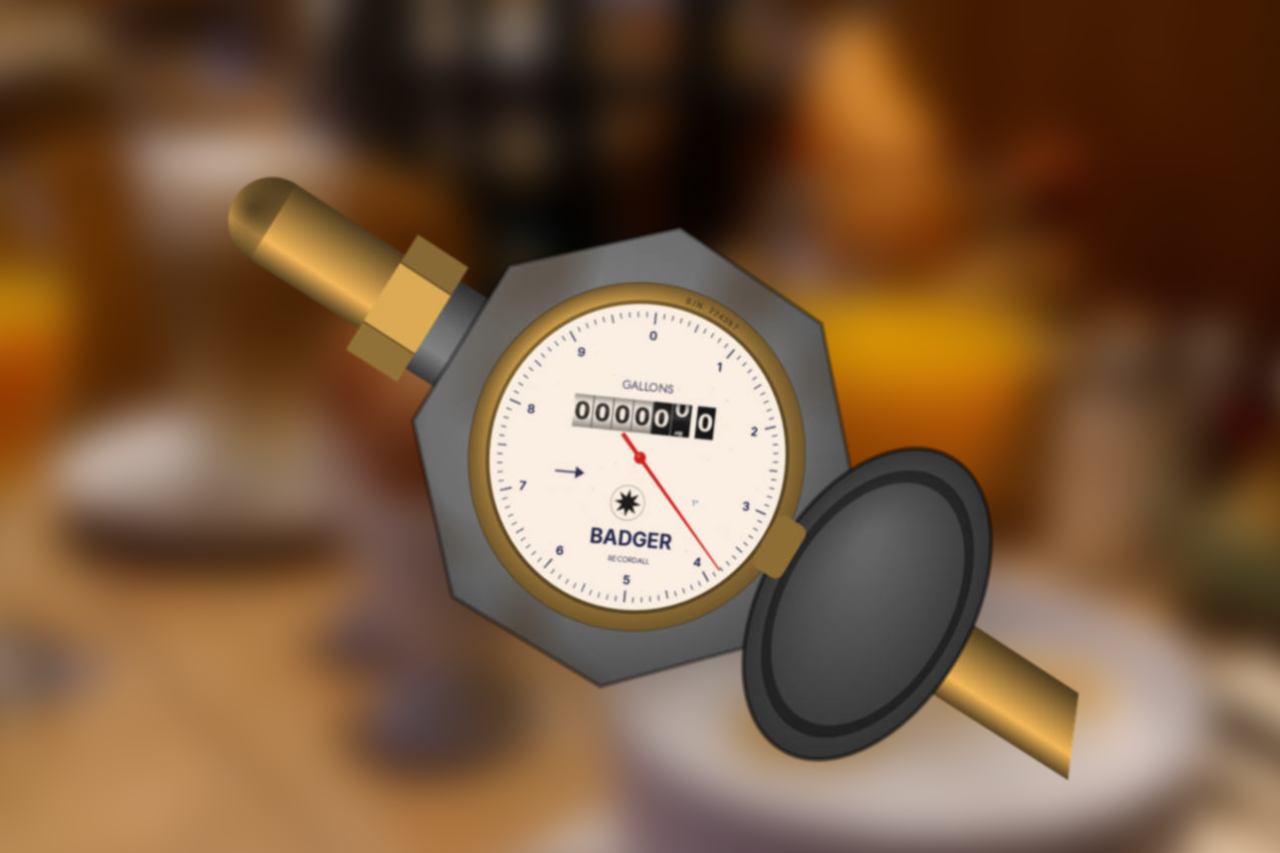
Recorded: 3.8; gal
